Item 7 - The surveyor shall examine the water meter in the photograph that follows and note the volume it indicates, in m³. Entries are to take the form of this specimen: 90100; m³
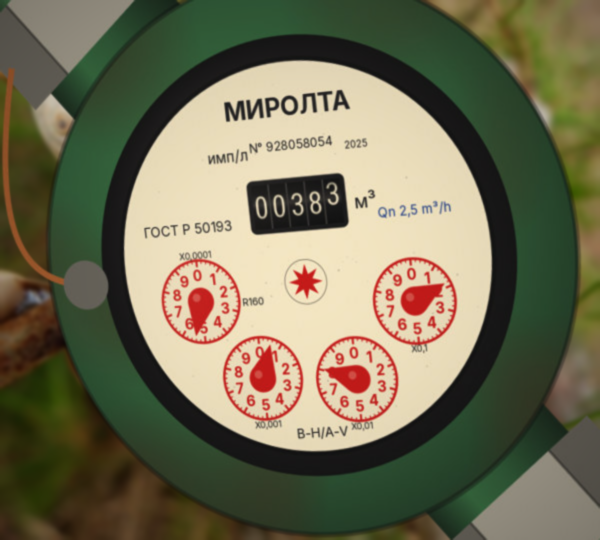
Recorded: 383.1805; m³
